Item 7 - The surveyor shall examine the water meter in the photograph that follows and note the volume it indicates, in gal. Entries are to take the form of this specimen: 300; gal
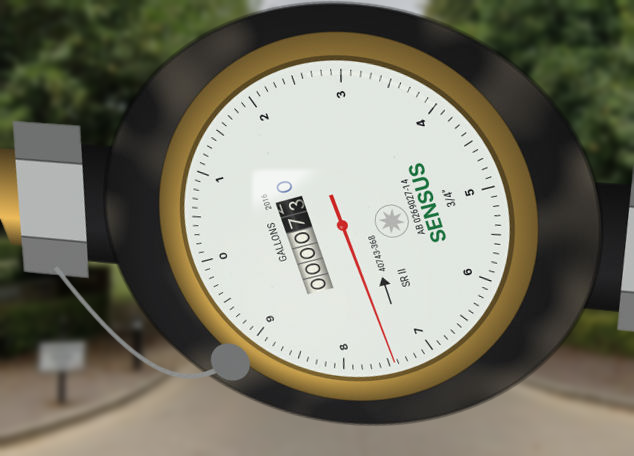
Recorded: 727.4; gal
